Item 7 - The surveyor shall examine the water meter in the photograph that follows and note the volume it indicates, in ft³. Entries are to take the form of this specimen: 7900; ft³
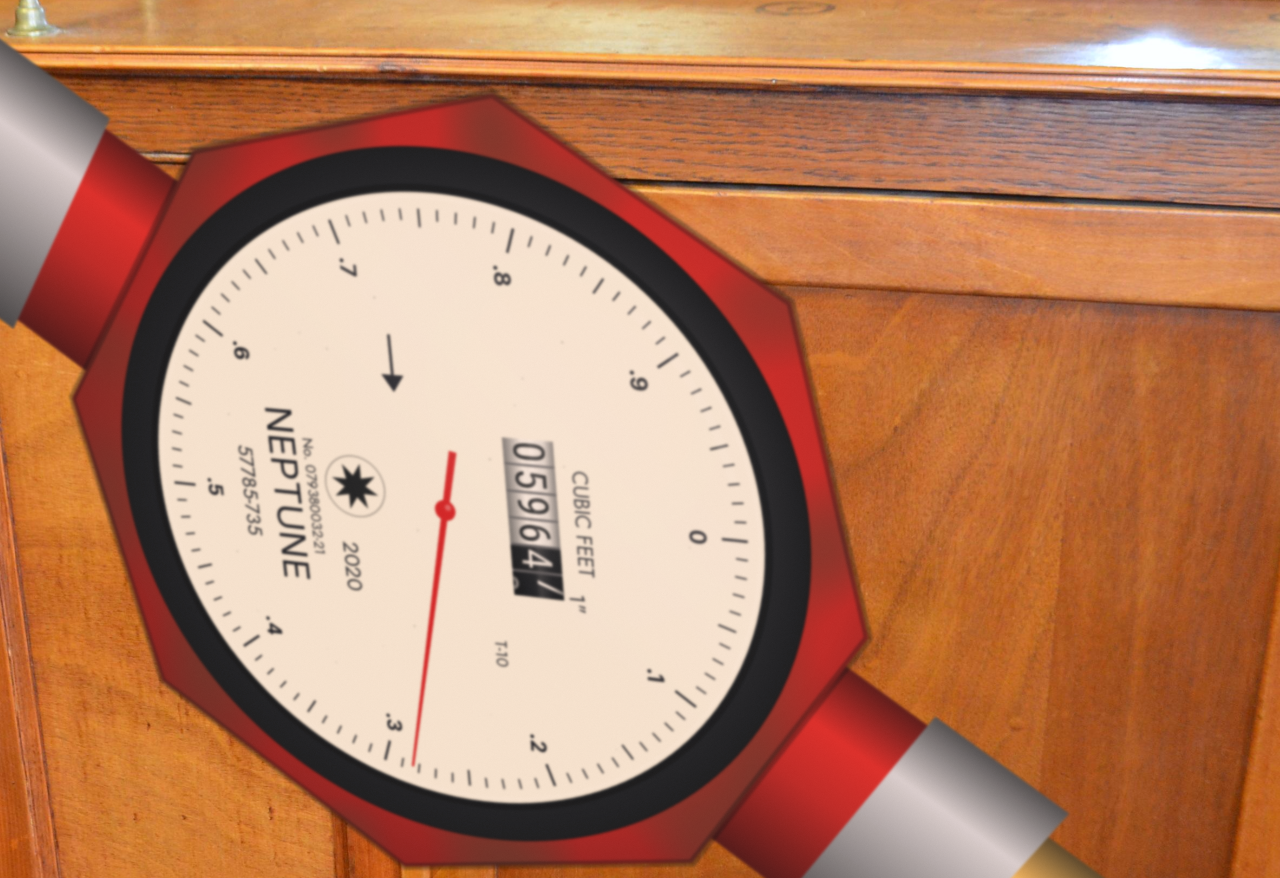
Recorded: 59647.28; ft³
